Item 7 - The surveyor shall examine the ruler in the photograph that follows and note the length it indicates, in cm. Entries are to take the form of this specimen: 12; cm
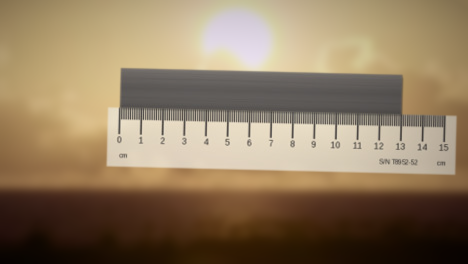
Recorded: 13; cm
